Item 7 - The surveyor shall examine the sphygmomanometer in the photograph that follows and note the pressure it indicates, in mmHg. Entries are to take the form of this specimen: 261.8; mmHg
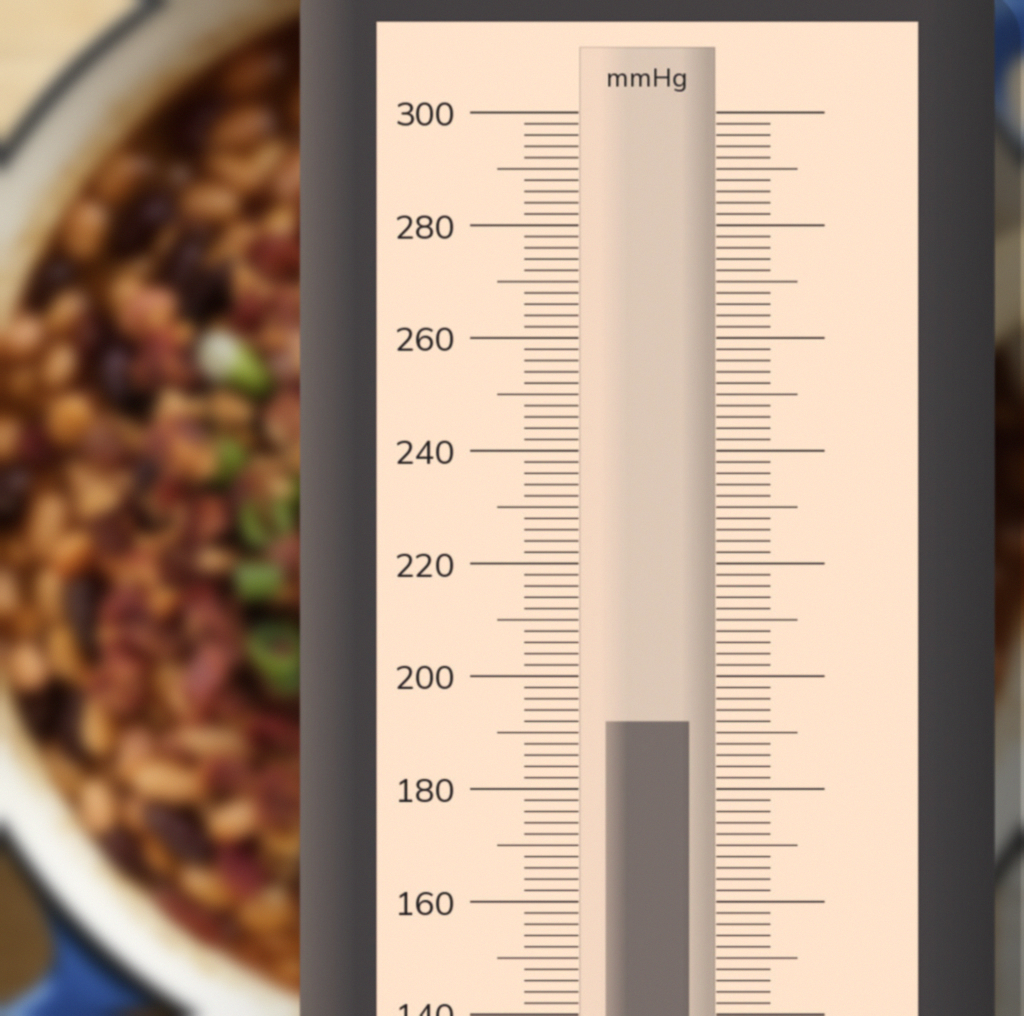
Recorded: 192; mmHg
